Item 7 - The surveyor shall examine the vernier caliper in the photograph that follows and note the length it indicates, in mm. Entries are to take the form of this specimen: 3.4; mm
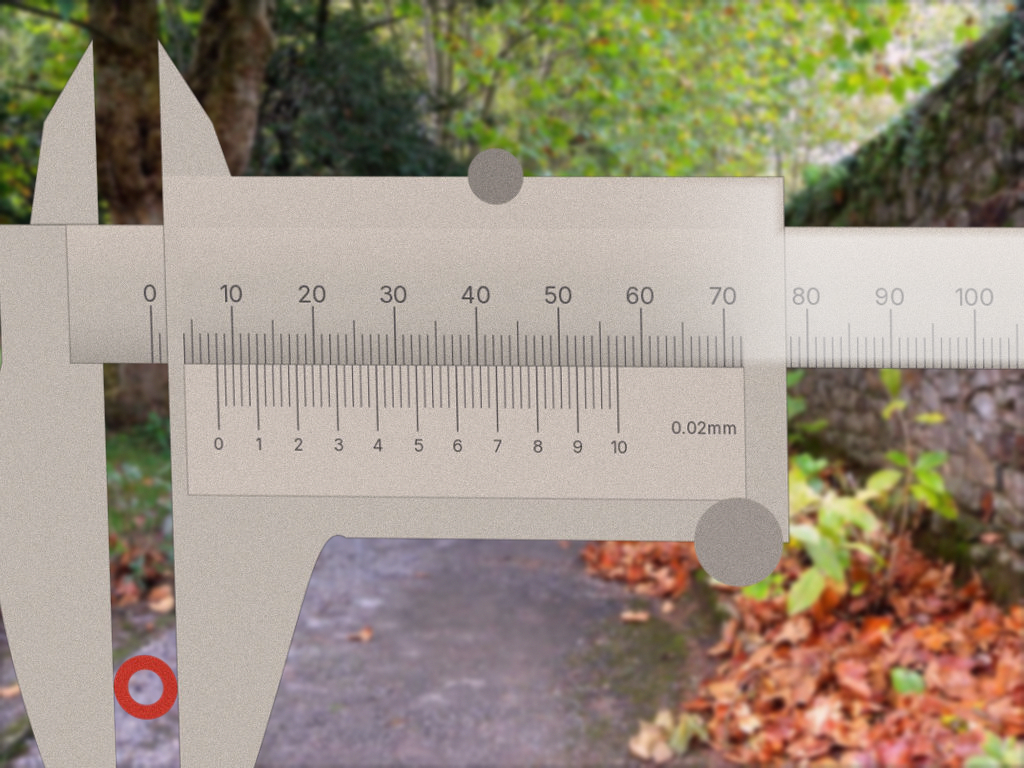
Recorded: 8.0; mm
